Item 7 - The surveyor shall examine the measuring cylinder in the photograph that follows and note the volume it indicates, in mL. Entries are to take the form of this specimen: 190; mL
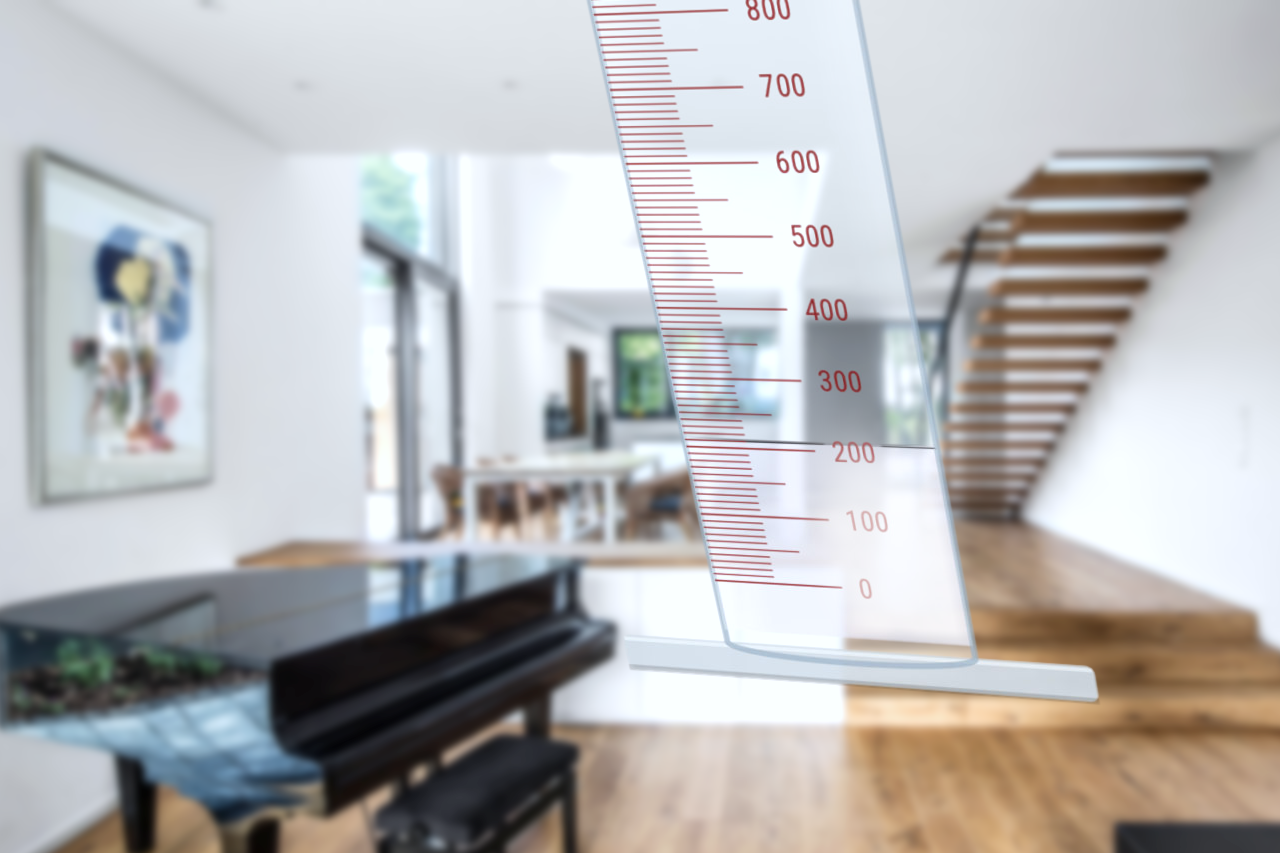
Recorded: 210; mL
